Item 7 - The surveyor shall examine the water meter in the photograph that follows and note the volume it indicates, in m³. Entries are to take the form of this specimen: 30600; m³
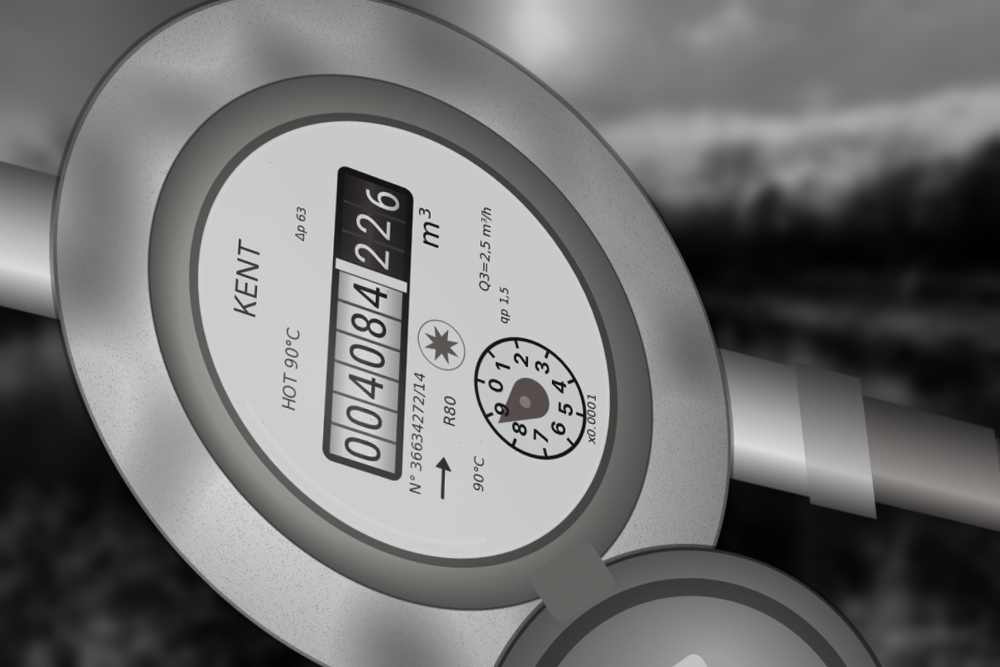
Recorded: 4084.2258; m³
